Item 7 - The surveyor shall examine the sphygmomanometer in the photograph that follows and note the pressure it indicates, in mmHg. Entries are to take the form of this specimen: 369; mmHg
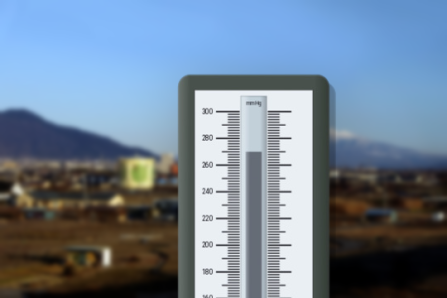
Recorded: 270; mmHg
